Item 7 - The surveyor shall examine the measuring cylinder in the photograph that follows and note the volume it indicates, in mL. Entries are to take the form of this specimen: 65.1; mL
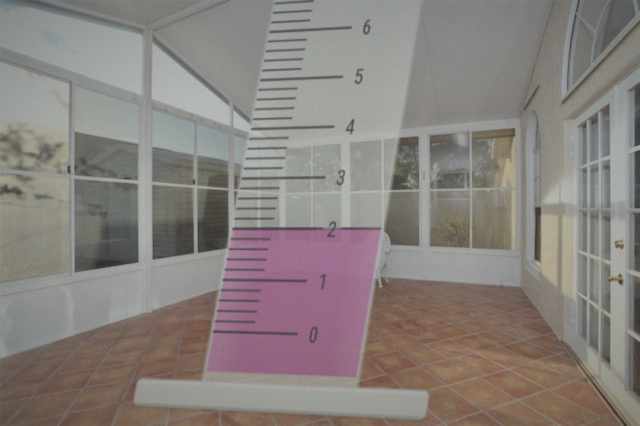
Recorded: 2; mL
